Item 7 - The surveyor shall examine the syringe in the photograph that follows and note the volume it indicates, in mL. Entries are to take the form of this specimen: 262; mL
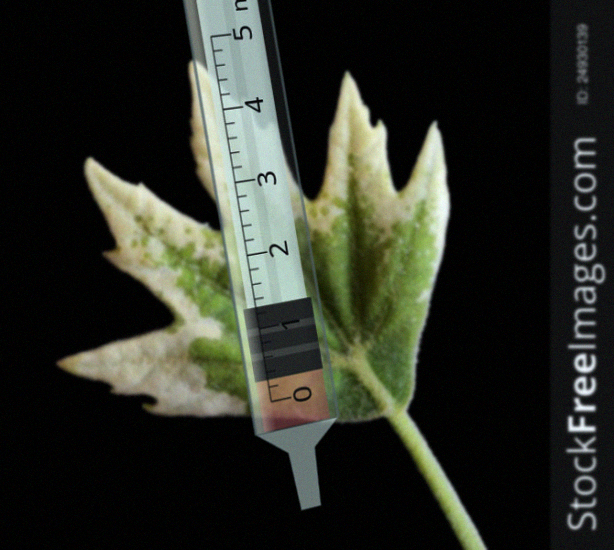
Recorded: 0.3; mL
